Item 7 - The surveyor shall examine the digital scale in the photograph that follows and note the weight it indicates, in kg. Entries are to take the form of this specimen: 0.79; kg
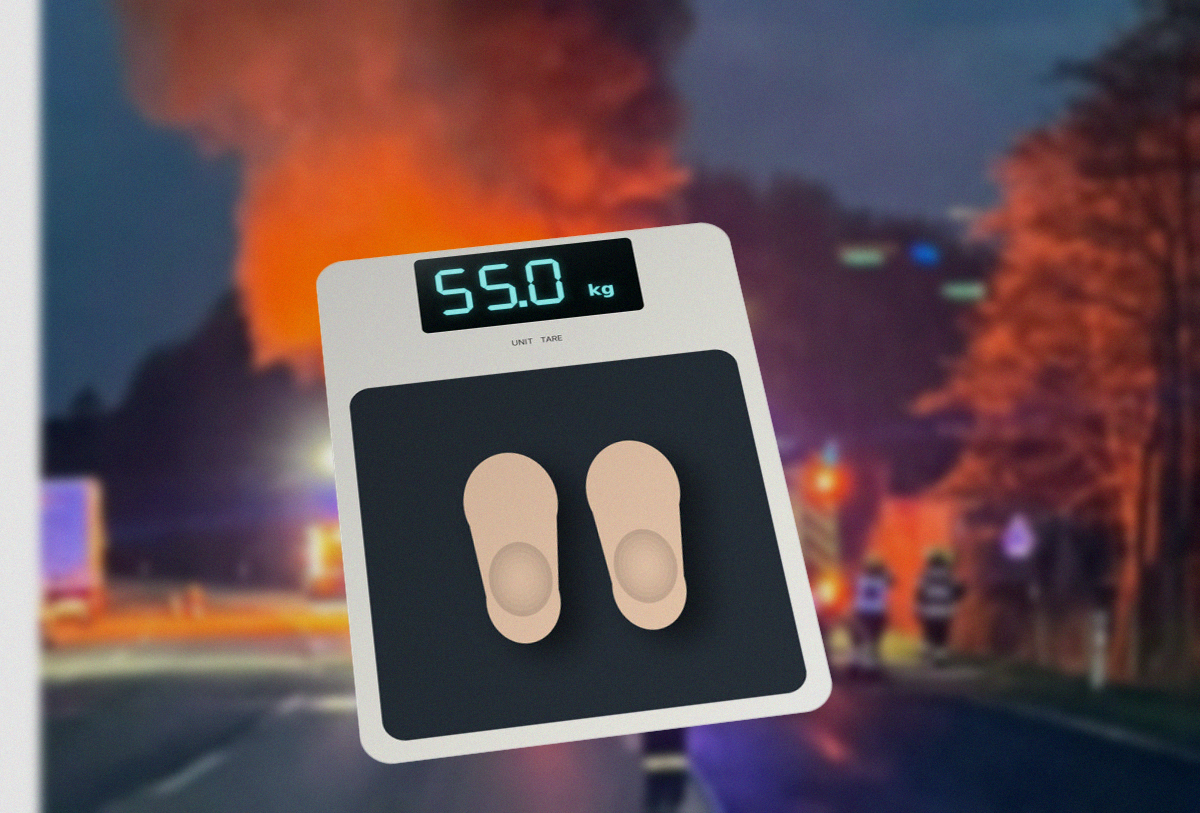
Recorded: 55.0; kg
